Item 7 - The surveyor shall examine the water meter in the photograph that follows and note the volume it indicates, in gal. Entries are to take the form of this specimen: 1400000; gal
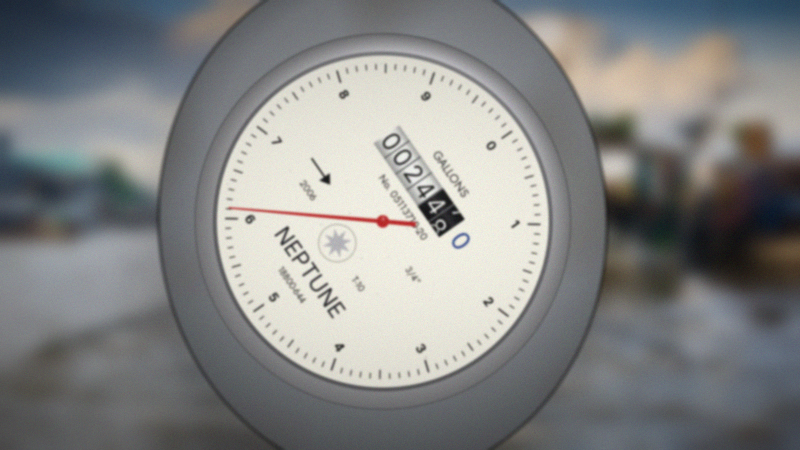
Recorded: 24476.1; gal
